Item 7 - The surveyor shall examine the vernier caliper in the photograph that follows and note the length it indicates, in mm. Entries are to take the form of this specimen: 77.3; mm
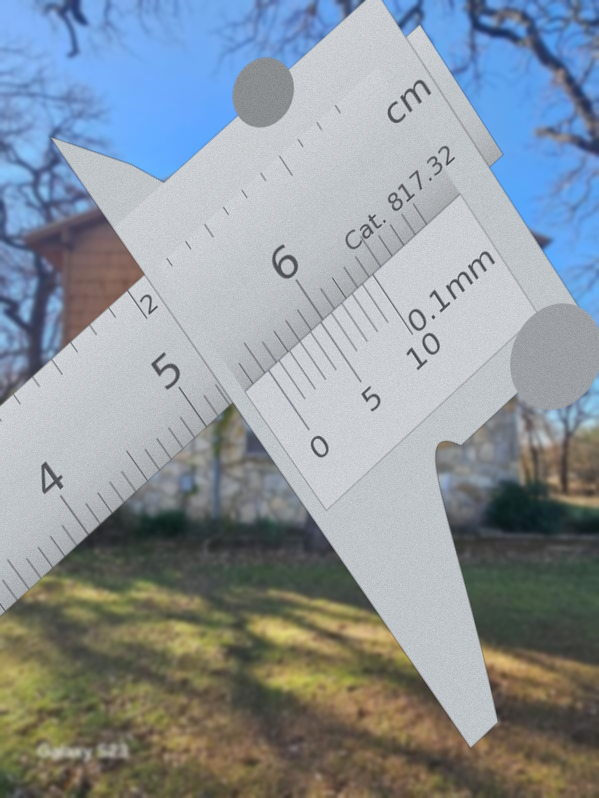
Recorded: 55.3; mm
